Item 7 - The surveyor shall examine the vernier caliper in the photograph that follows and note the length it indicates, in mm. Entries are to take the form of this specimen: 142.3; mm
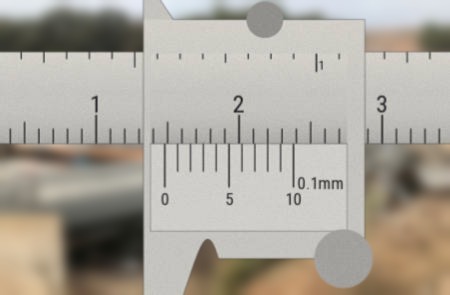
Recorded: 14.8; mm
